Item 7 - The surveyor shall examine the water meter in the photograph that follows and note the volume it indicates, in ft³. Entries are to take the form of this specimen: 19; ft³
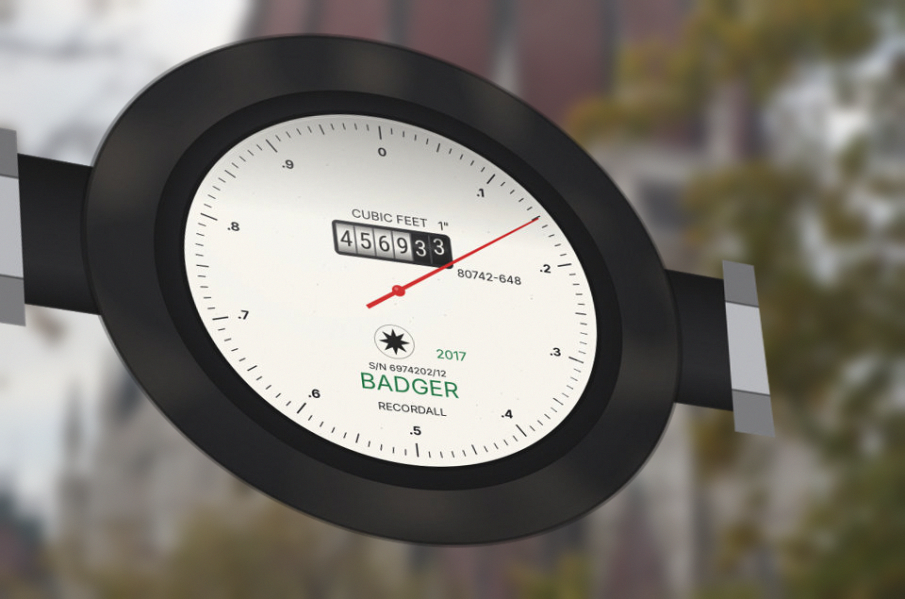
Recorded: 456933.15; ft³
